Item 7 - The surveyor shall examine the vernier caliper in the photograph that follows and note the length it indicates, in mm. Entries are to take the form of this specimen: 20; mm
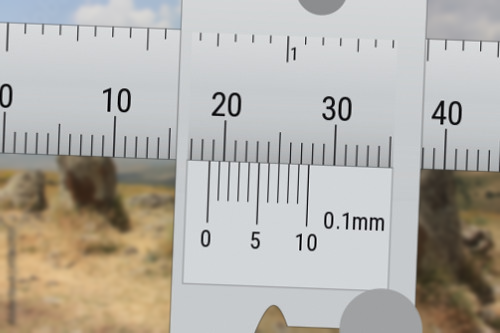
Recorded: 18.7; mm
